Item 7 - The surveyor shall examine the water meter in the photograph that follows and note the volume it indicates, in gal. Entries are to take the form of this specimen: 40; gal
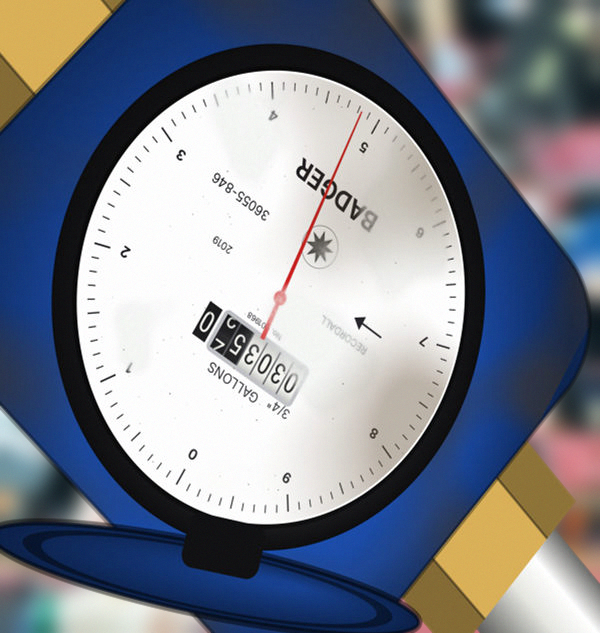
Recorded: 303524.8; gal
